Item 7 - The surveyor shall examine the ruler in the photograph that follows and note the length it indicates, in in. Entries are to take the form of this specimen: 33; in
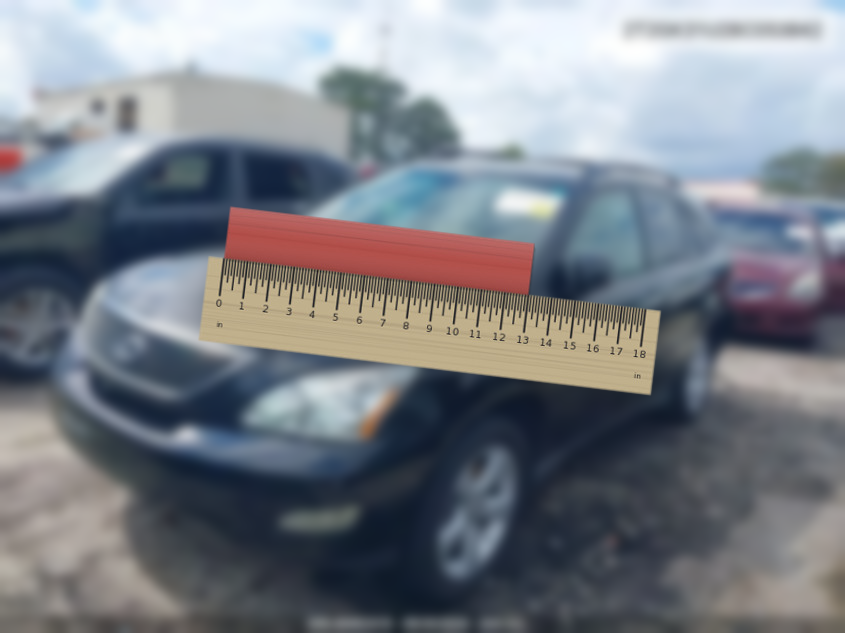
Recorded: 13; in
